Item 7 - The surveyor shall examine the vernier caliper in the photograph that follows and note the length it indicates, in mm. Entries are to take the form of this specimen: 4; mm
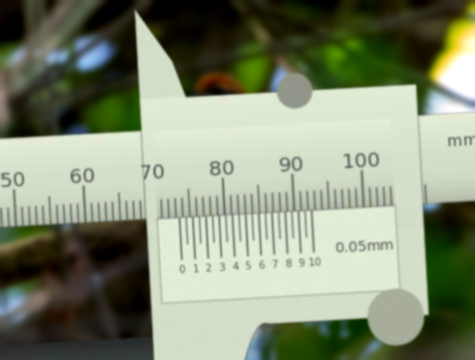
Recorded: 73.5; mm
